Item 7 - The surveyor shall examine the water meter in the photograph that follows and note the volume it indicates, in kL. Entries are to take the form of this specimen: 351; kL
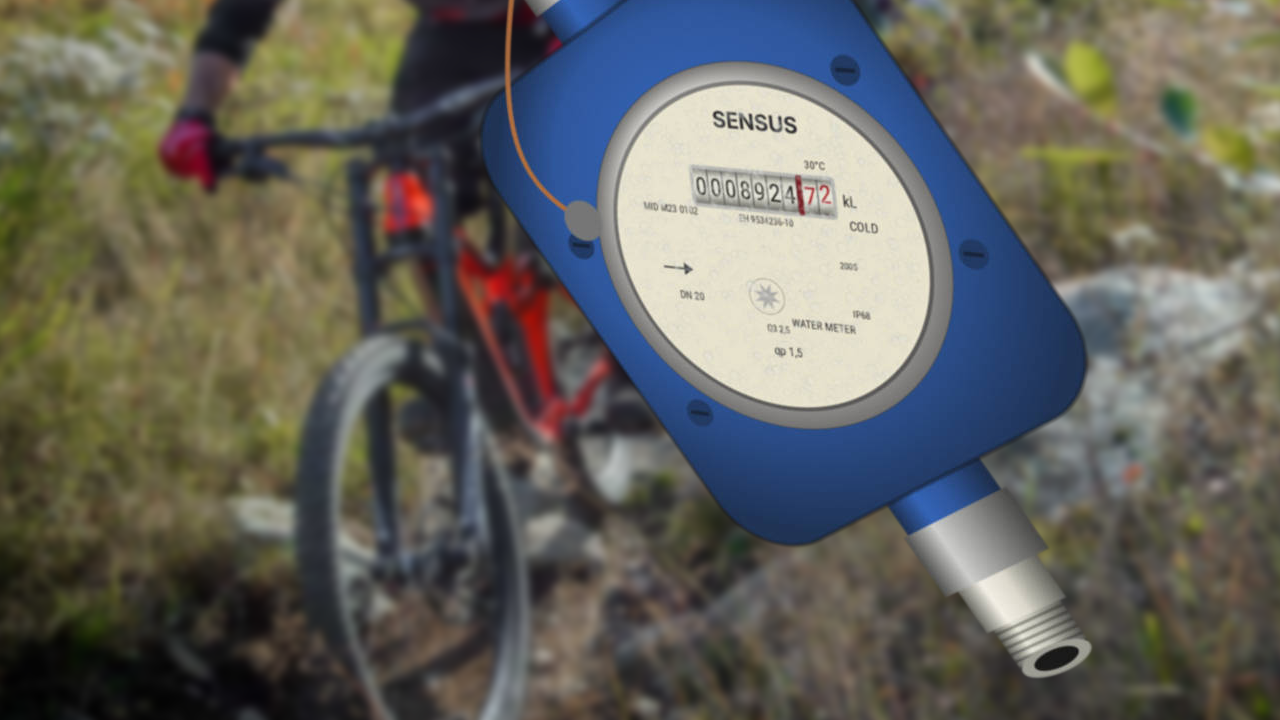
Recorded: 8924.72; kL
